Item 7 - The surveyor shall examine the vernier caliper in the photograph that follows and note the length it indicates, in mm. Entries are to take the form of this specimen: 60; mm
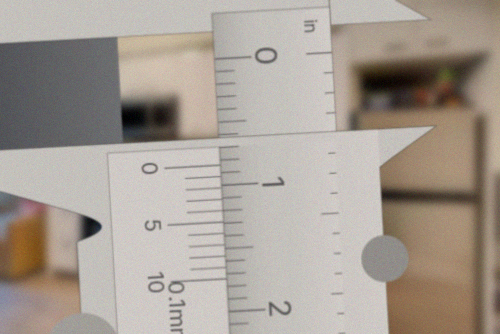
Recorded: 8.4; mm
